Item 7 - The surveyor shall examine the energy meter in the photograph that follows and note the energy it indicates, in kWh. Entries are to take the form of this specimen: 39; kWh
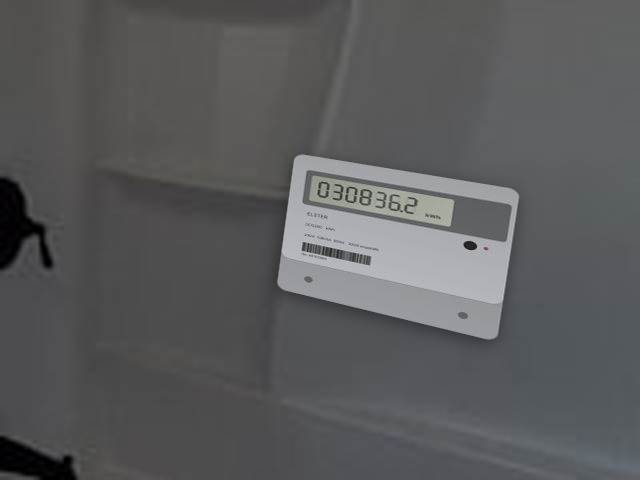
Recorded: 30836.2; kWh
